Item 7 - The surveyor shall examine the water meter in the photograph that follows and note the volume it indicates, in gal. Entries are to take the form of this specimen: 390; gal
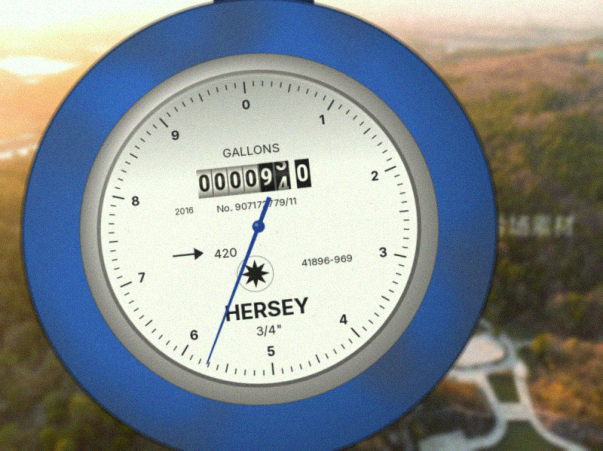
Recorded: 935.7; gal
